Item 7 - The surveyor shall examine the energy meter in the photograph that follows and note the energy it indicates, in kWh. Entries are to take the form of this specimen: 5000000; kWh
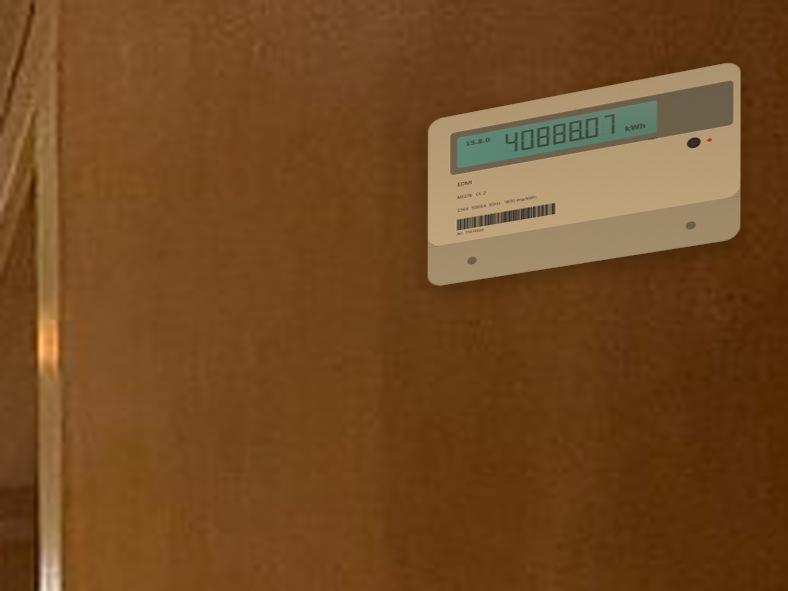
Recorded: 40888.07; kWh
